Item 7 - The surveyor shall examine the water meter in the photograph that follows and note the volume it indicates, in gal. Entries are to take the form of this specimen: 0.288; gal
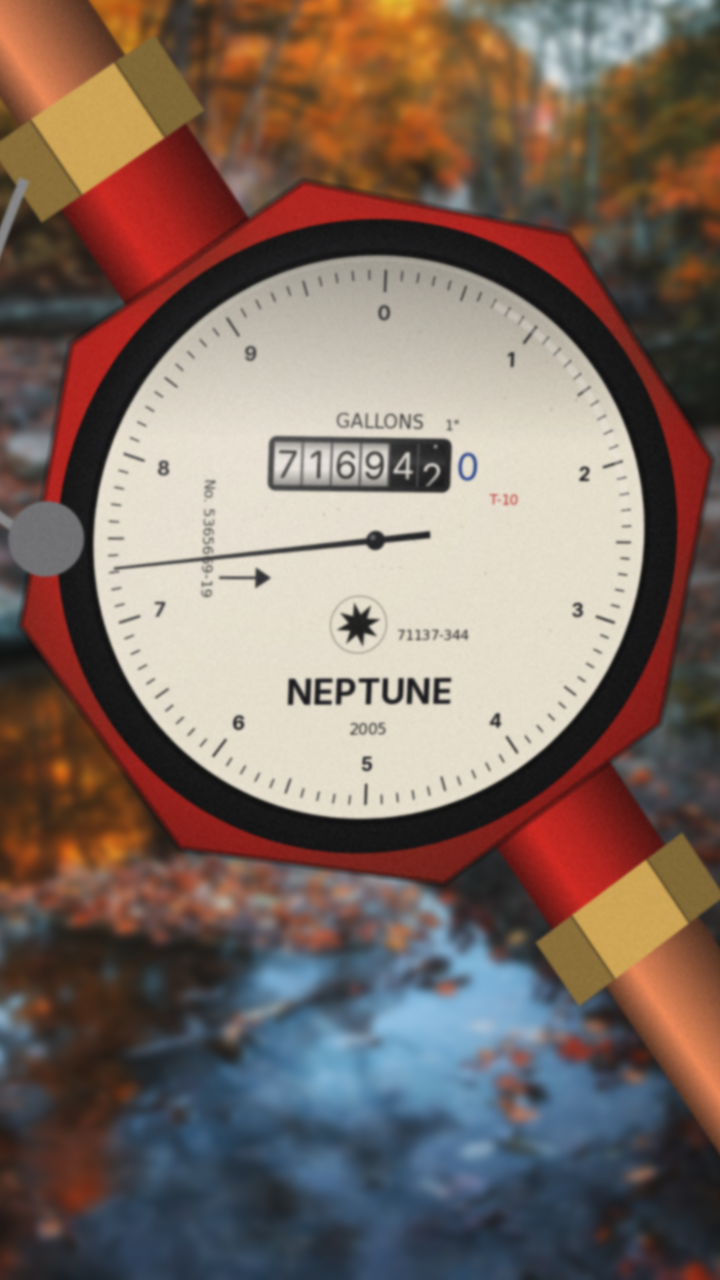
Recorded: 7169417.3; gal
